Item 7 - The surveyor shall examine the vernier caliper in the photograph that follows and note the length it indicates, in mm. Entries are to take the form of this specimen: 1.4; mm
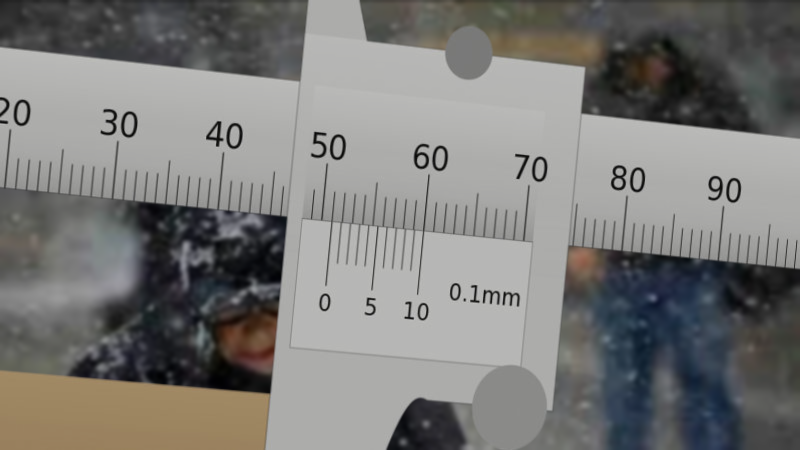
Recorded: 51.0; mm
